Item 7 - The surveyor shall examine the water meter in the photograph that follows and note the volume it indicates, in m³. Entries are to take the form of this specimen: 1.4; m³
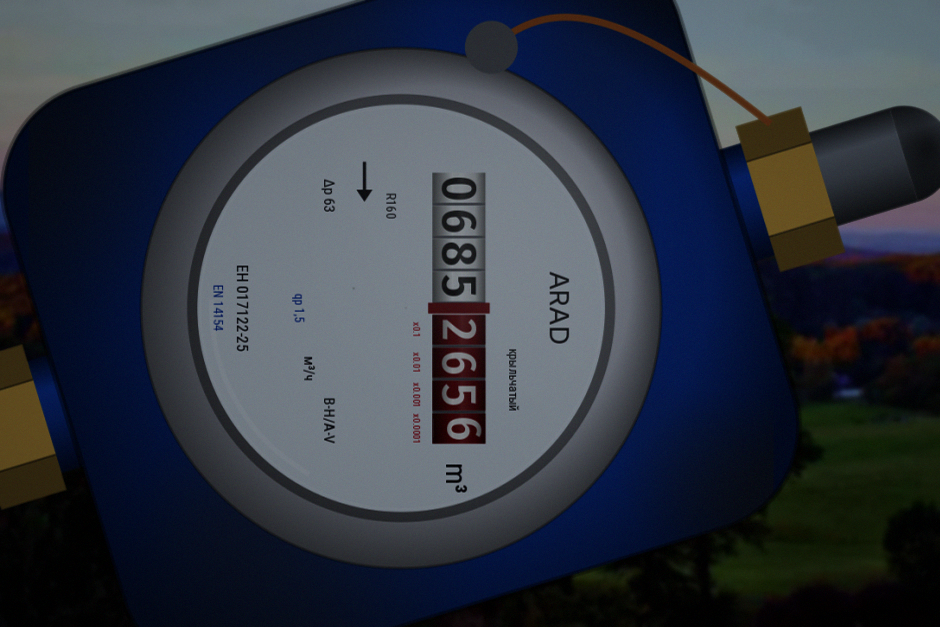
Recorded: 685.2656; m³
